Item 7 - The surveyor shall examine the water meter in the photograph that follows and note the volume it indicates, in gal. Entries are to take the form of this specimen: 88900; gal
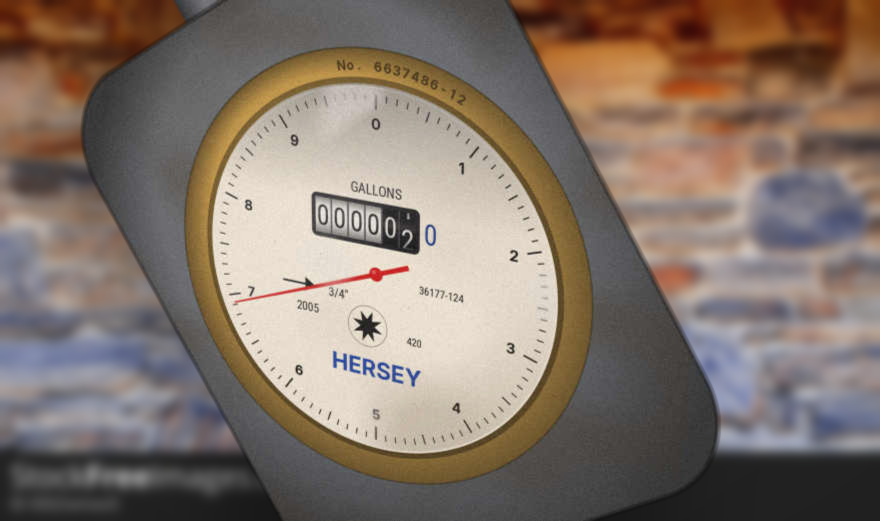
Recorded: 16.9; gal
